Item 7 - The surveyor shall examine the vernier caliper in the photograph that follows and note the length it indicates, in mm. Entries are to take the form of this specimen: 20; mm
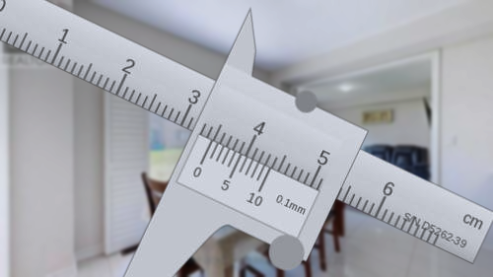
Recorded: 34.8; mm
